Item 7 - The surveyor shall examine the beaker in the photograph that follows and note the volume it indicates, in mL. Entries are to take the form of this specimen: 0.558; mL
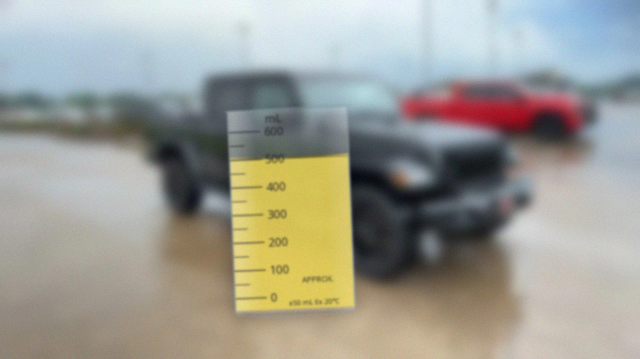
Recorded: 500; mL
